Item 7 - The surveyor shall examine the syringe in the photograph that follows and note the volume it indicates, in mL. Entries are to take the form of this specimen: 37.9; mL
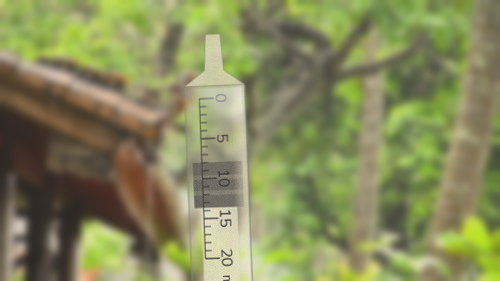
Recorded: 8; mL
